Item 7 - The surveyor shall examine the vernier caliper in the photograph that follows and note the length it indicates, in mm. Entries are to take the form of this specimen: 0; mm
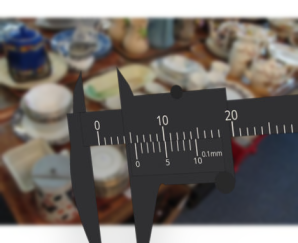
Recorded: 5.6; mm
